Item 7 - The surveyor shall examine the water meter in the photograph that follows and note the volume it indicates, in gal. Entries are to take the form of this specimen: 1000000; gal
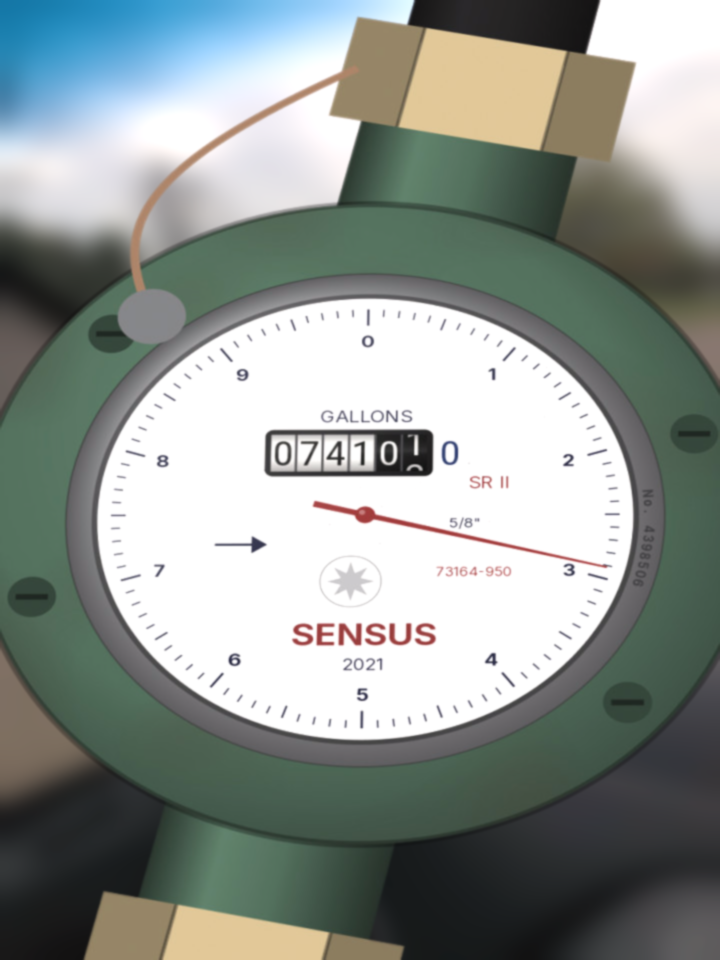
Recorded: 741012.9; gal
